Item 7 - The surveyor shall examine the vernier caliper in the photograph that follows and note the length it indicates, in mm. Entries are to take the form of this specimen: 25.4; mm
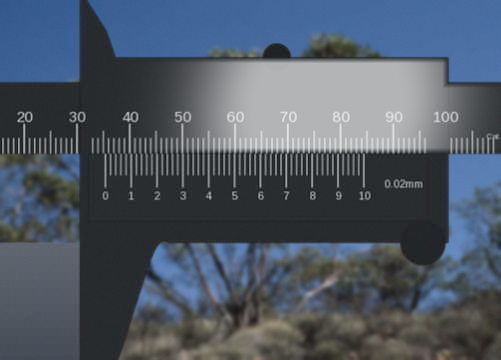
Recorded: 35.4; mm
